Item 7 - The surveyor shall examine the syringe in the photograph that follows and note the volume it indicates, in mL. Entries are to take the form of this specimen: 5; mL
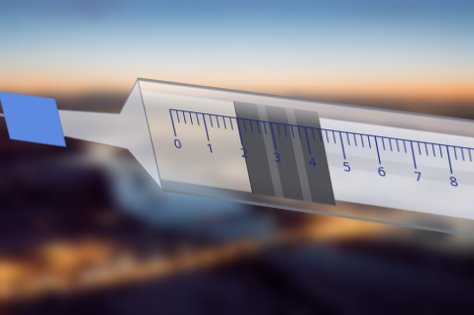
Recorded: 2; mL
